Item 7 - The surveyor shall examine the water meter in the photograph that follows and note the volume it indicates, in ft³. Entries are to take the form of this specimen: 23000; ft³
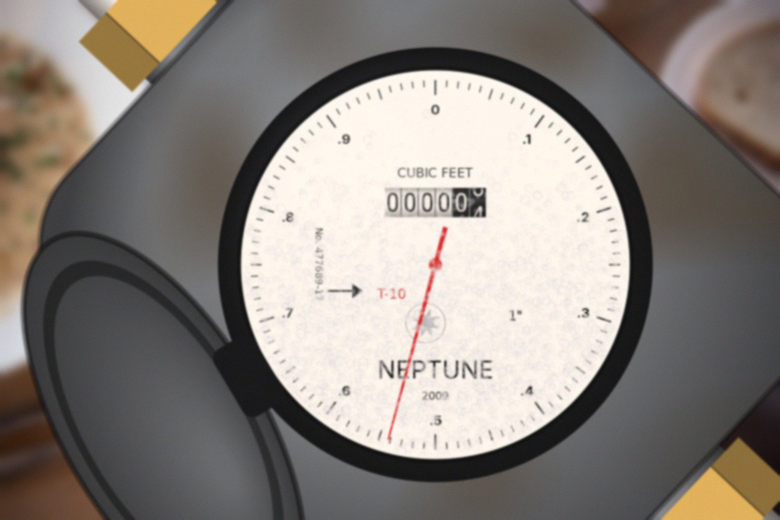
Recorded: 3.54; ft³
